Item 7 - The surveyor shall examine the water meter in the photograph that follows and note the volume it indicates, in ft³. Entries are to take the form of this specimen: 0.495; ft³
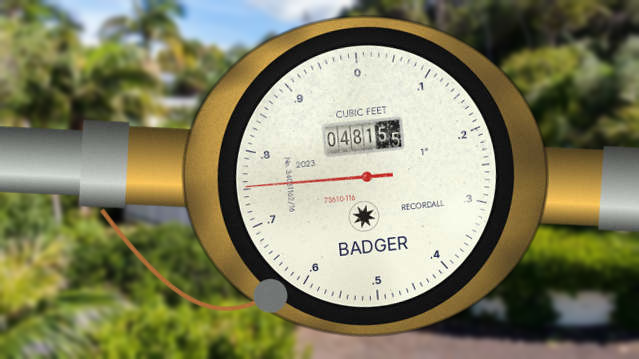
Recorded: 48154.75; ft³
